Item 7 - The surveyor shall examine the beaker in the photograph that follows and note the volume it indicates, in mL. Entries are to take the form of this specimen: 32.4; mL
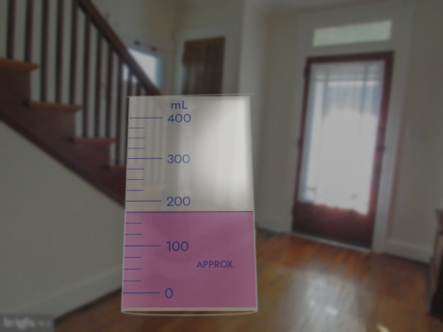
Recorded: 175; mL
